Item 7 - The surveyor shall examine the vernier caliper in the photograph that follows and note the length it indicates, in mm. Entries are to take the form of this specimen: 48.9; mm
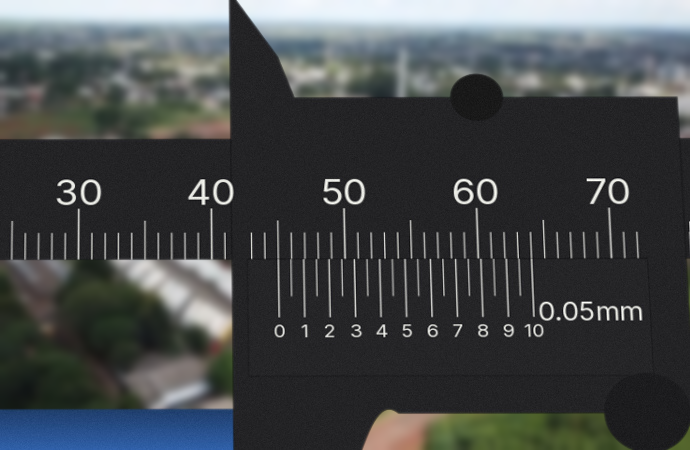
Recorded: 45.0; mm
